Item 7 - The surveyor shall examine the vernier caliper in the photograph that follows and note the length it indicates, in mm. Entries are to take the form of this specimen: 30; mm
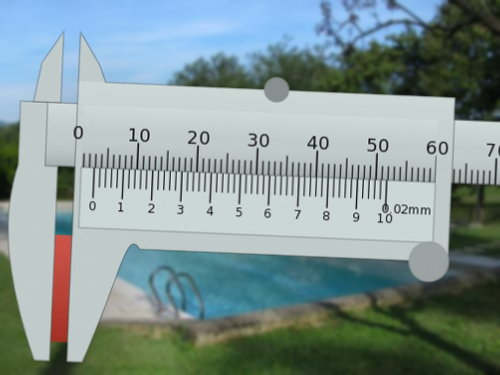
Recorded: 2.8; mm
